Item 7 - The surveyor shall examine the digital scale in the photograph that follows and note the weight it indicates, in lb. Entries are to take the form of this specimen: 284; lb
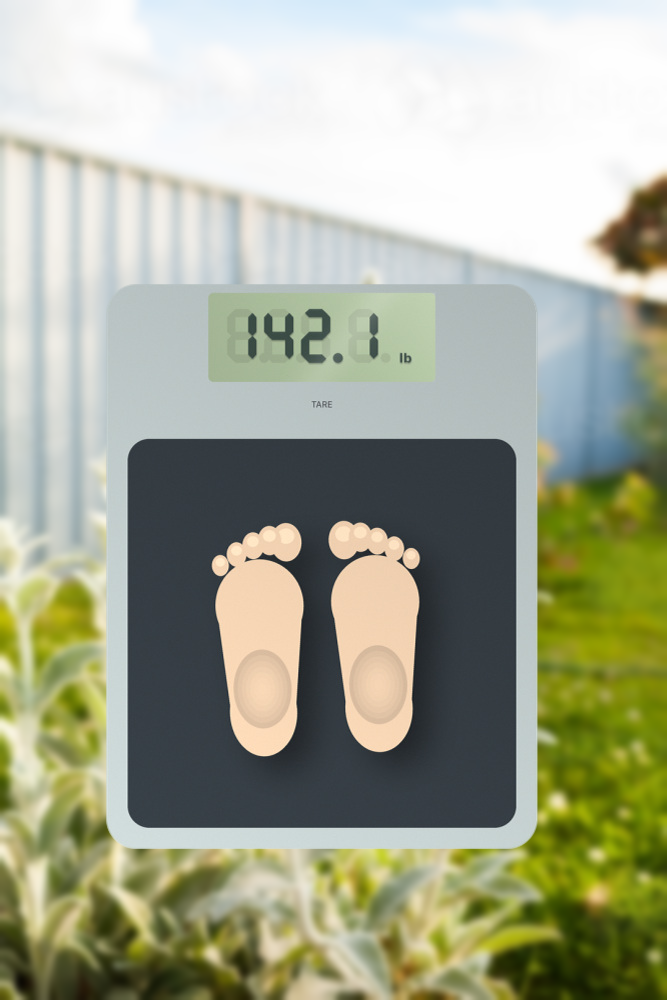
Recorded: 142.1; lb
